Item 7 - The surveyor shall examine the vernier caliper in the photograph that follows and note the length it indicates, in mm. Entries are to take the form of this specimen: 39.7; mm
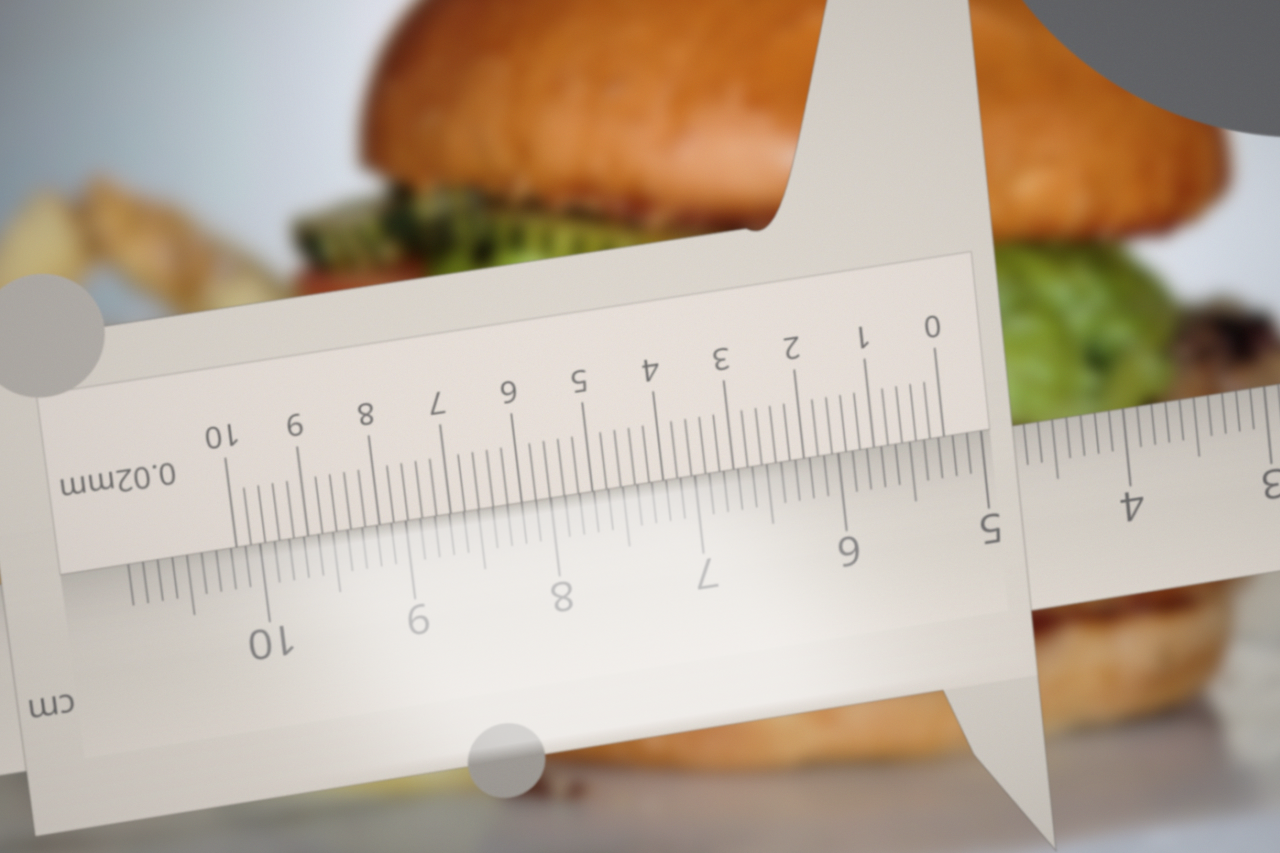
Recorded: 52.6; mm
